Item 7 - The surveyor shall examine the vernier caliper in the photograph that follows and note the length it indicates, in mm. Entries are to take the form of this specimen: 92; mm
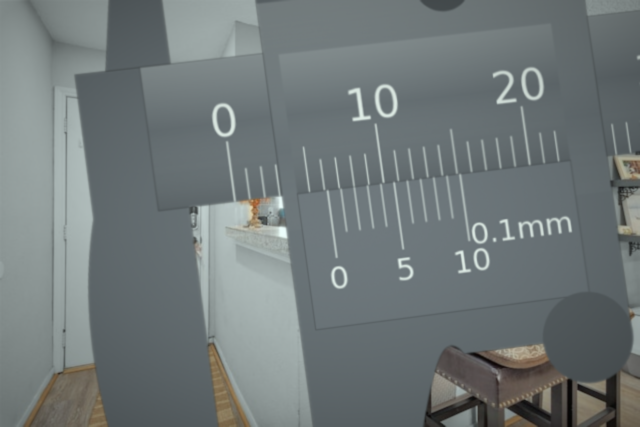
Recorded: 6.2; mm
